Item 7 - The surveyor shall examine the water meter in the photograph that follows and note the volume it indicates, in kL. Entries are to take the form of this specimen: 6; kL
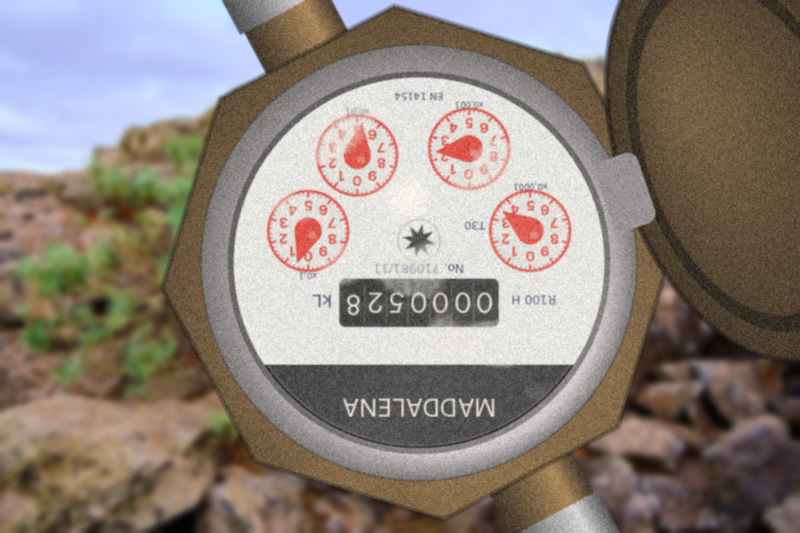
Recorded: 528.0523; kL
